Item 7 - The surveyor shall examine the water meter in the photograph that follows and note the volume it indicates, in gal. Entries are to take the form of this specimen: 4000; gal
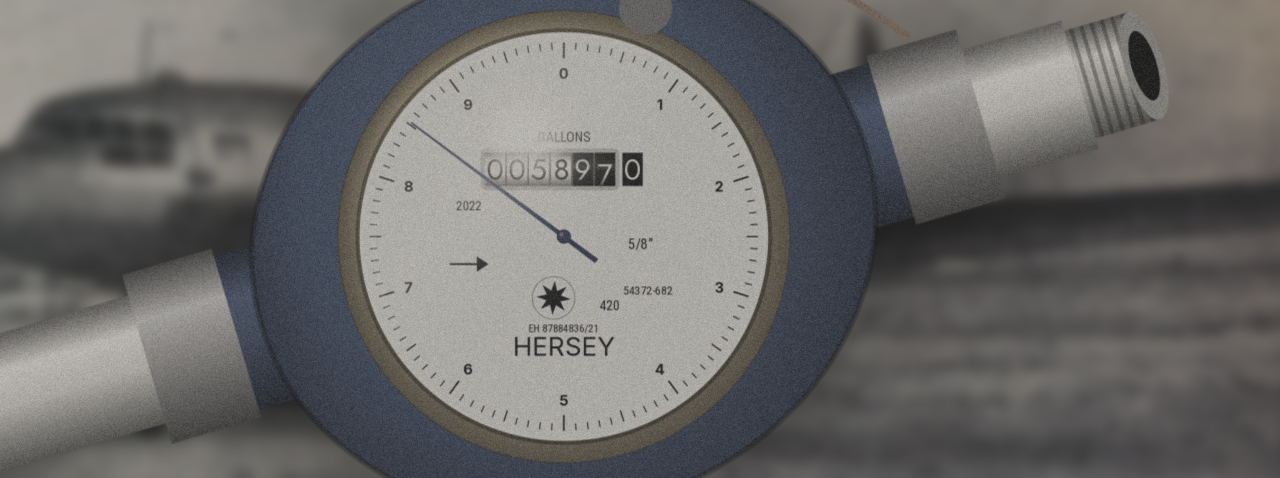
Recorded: 58968.5; gal
